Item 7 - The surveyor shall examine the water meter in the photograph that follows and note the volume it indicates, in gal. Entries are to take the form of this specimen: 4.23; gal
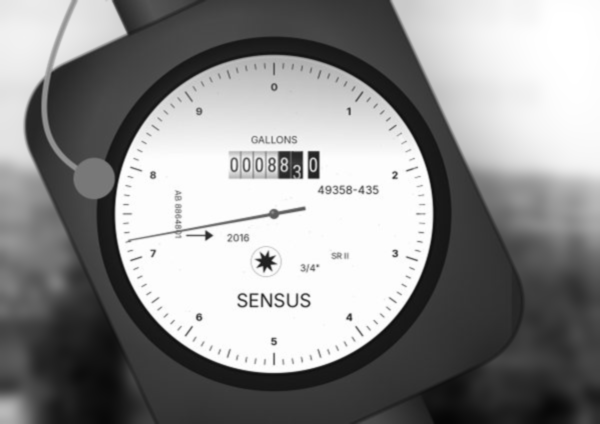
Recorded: 8827.2; gal
